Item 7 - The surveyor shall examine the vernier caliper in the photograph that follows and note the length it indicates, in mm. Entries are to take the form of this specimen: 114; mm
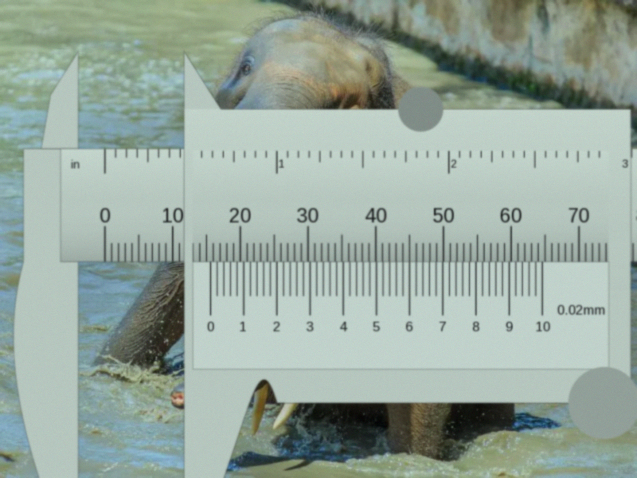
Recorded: 15.6; mm
